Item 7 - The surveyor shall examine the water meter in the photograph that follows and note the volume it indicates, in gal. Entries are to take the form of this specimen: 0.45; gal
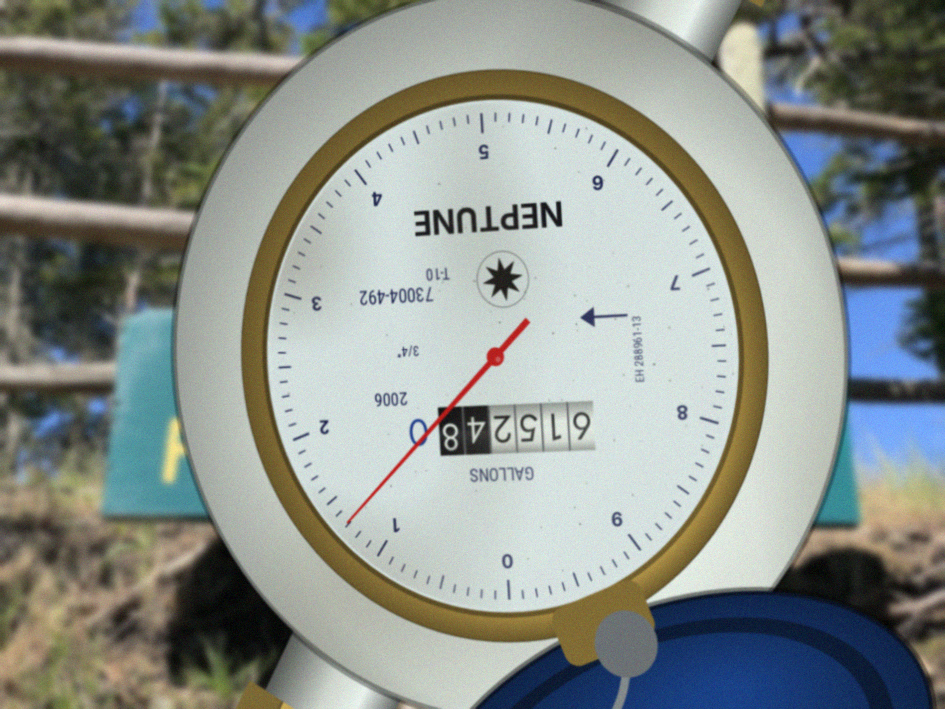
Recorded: 6152481.3; gal
